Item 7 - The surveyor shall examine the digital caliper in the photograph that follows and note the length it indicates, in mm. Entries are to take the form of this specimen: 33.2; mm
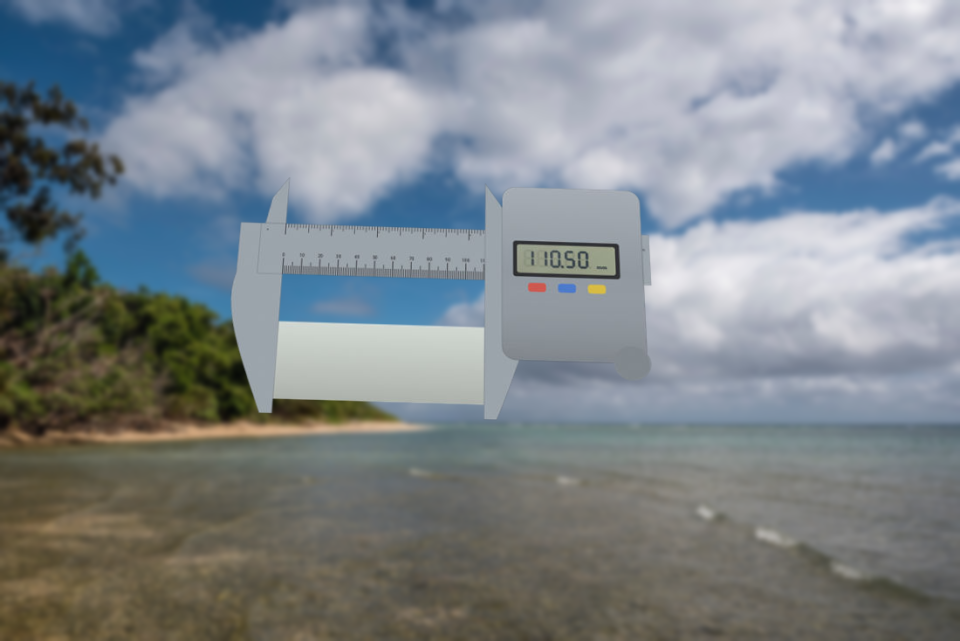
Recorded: 110.50; mm
